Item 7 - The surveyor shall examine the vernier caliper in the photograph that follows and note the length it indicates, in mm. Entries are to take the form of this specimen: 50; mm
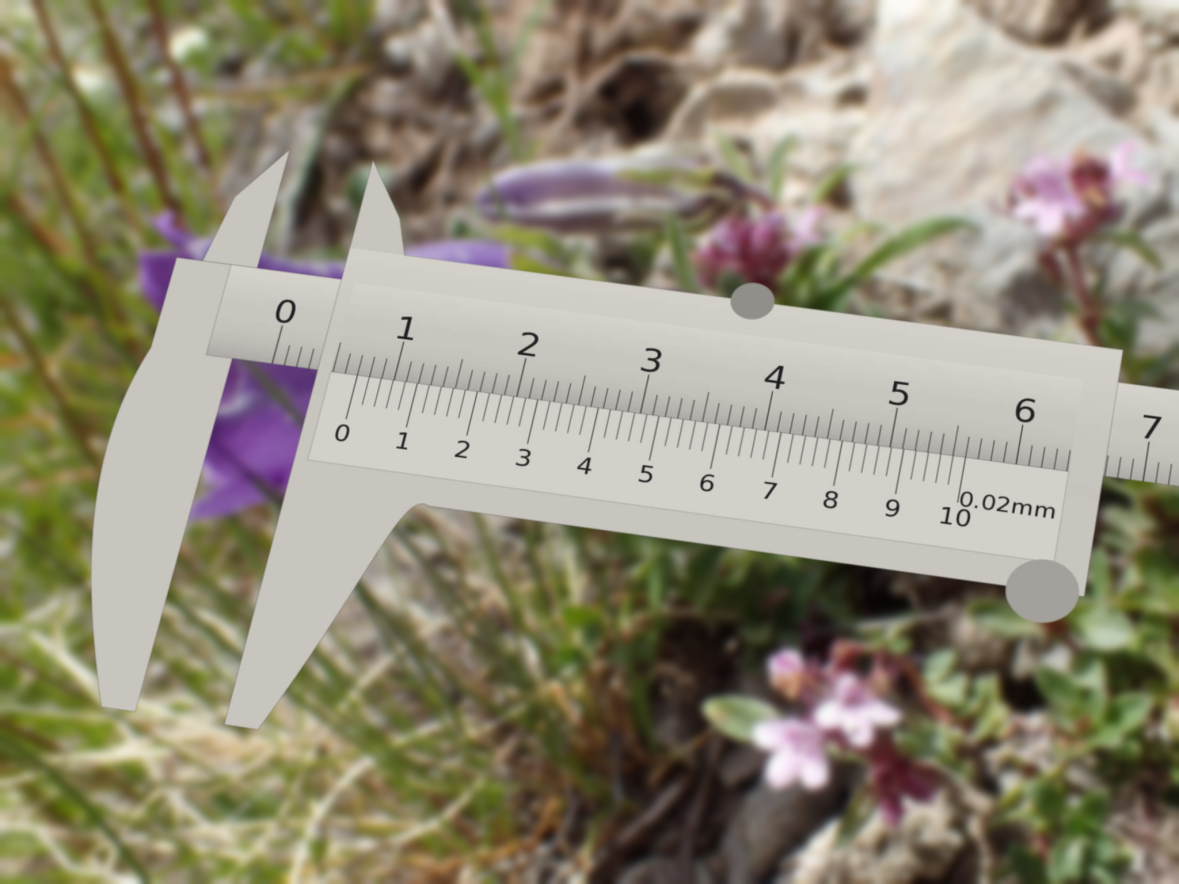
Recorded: 7.0; mm
